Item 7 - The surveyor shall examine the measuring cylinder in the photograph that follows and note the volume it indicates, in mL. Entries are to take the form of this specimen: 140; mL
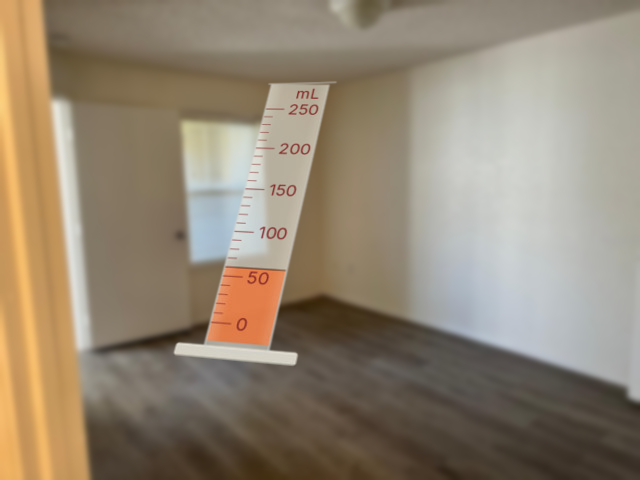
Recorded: 60; mL
